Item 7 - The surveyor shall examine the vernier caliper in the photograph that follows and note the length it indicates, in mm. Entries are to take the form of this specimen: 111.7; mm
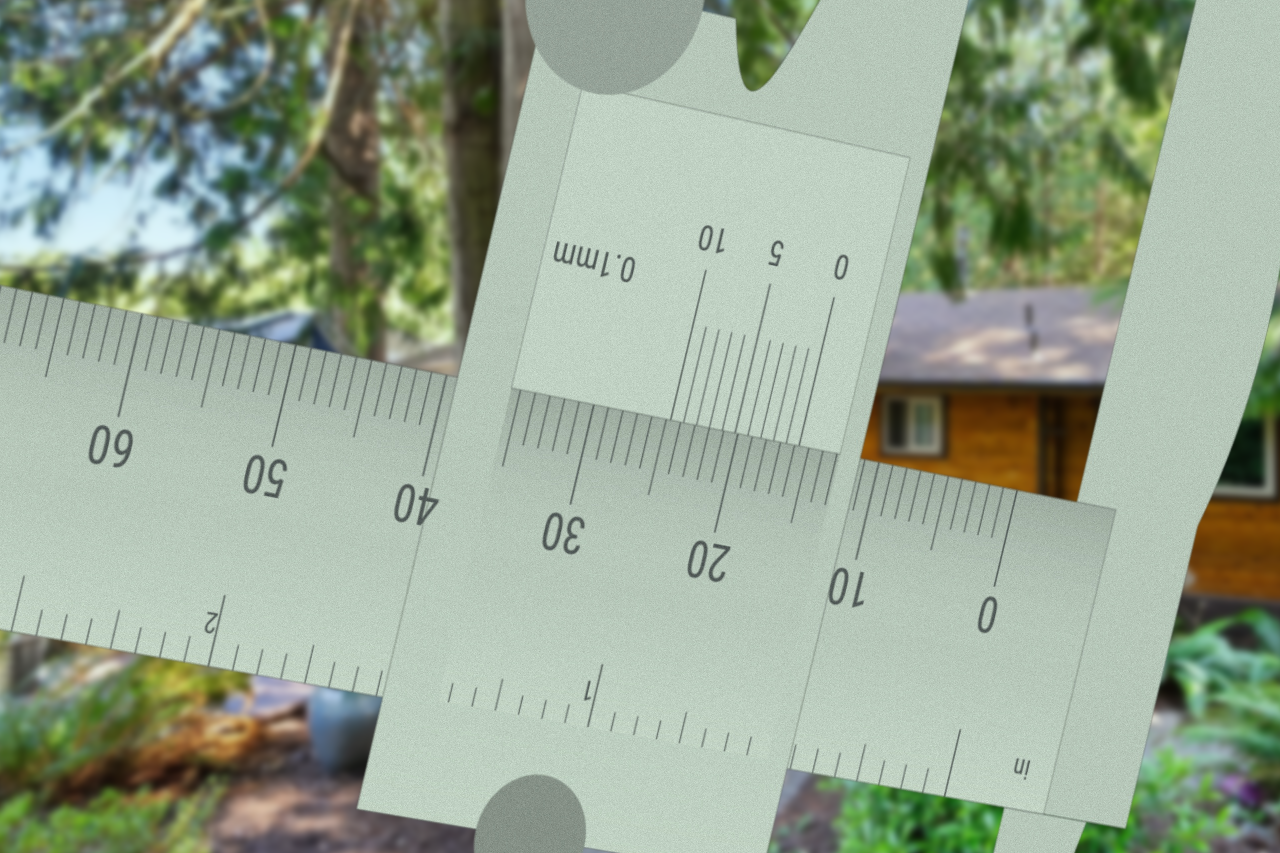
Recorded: 15.7; mm
